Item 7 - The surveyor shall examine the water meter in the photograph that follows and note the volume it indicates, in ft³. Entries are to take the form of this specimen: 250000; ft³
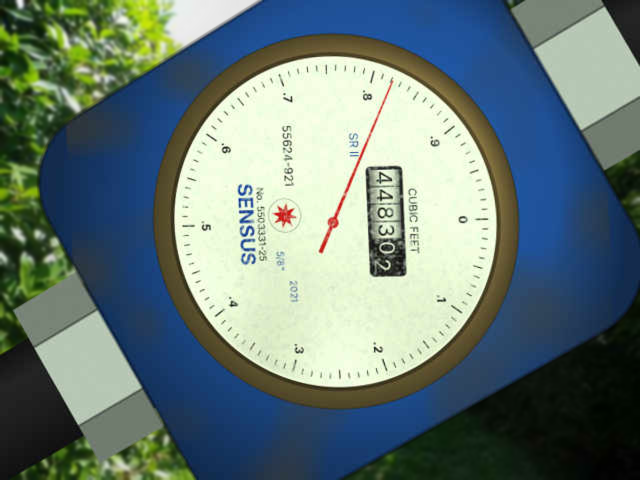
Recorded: 448301.82; ft³
